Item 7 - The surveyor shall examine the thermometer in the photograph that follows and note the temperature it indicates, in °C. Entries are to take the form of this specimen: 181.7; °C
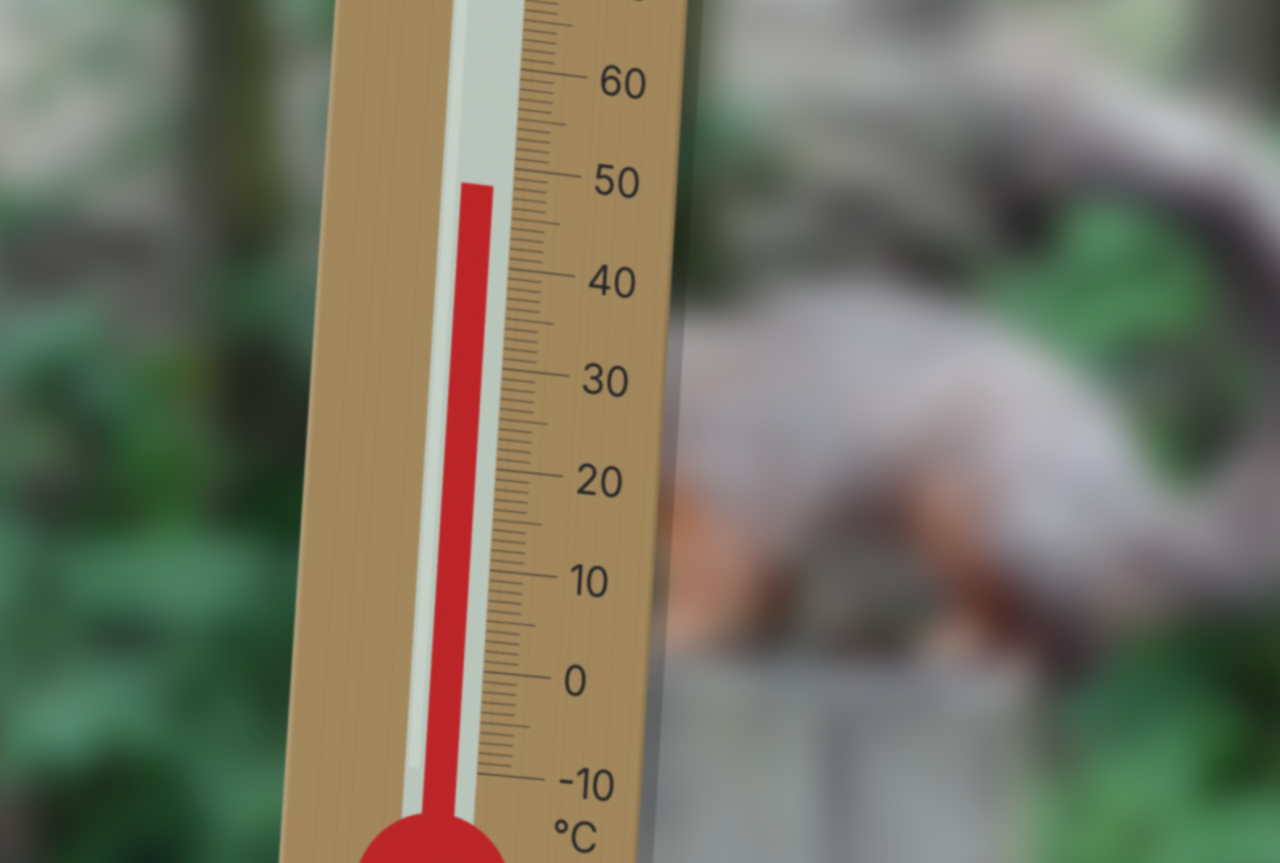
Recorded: 48; °C
